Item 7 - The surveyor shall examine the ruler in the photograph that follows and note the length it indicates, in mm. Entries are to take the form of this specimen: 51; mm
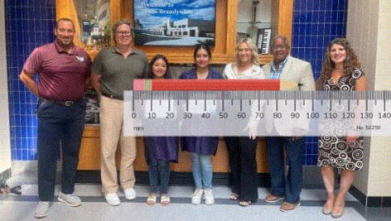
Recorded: 95; mm
